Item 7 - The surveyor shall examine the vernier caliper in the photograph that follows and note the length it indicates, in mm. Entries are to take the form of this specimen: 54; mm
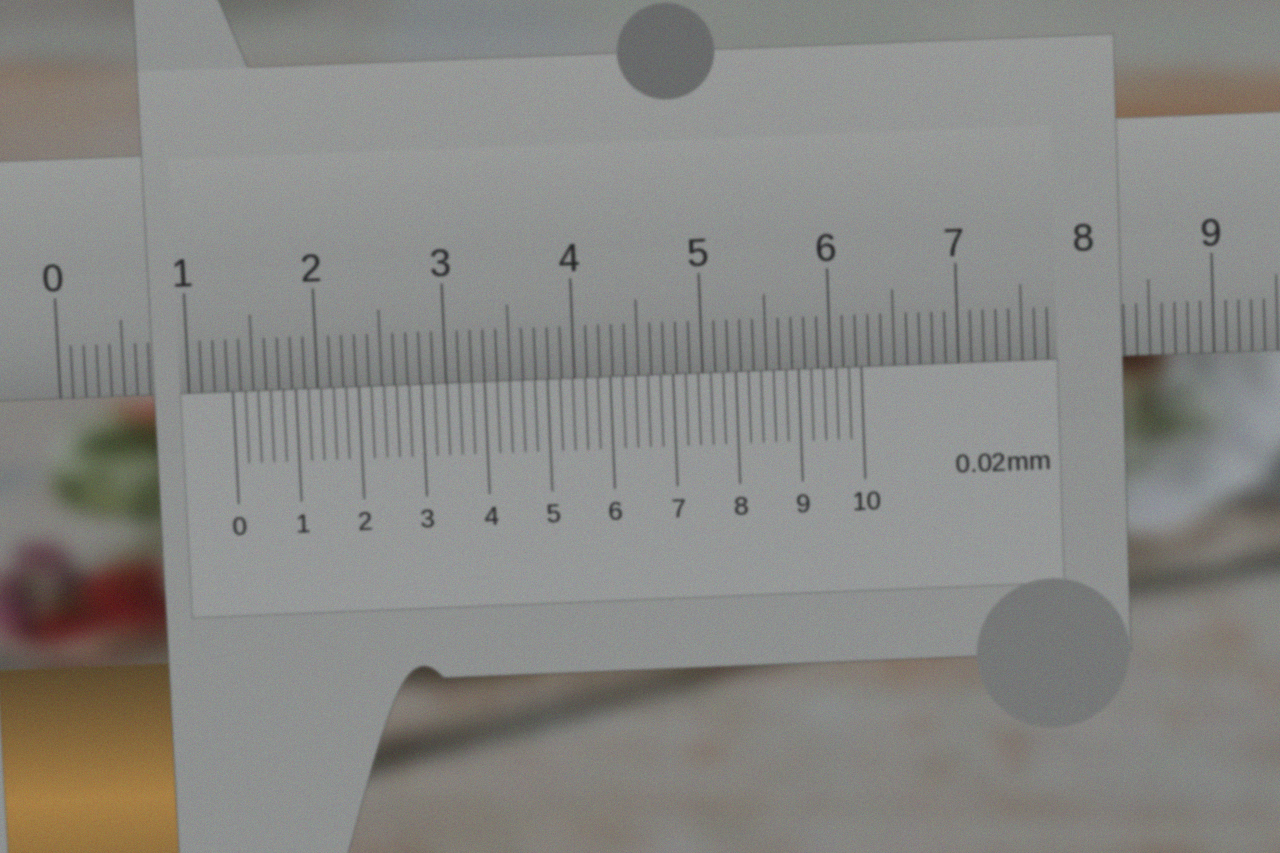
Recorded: 13.4; mm
